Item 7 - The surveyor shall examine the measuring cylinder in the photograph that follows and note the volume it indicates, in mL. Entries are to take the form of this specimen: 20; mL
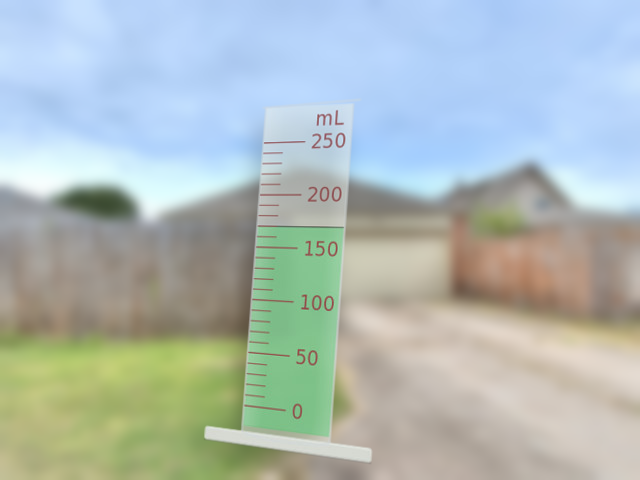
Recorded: 170; mL
